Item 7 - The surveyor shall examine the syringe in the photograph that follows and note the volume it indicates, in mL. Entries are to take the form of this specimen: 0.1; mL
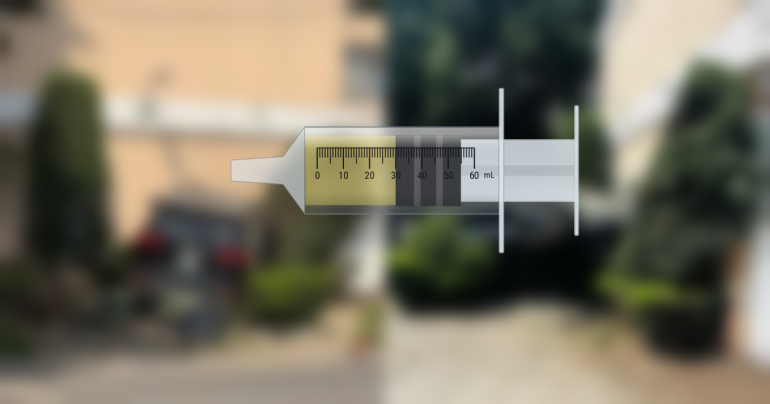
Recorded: 30; mL
